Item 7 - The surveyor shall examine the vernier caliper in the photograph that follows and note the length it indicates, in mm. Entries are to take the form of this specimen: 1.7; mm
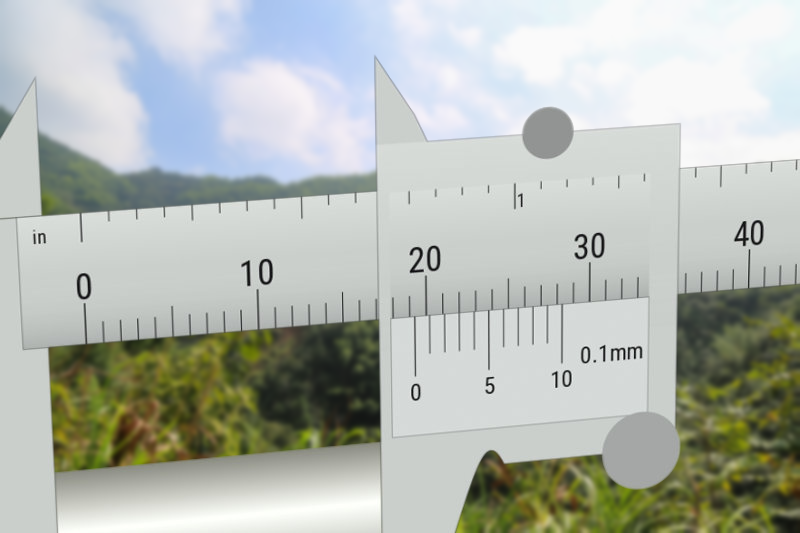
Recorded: 19.3; mm
